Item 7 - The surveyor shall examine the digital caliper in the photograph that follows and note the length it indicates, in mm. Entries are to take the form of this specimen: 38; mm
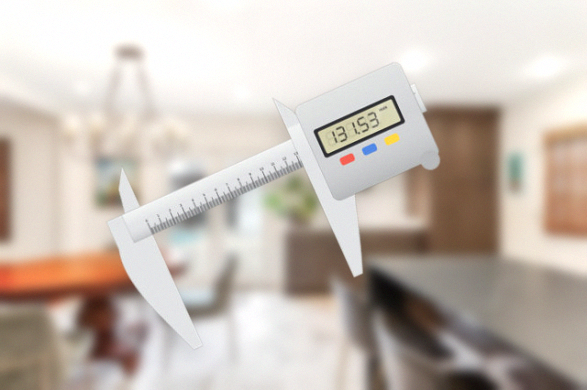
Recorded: 131.53; mm
